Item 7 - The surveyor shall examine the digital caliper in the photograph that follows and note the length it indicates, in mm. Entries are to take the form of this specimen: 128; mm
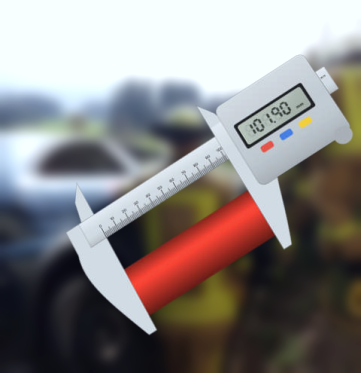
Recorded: 101.90; mm
